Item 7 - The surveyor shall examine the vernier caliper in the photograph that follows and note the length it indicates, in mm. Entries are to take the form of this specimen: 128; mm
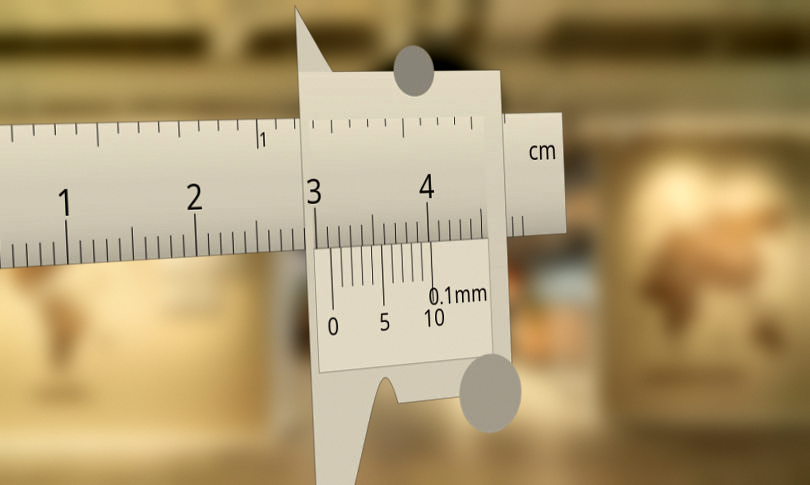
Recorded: 31.2; mm
